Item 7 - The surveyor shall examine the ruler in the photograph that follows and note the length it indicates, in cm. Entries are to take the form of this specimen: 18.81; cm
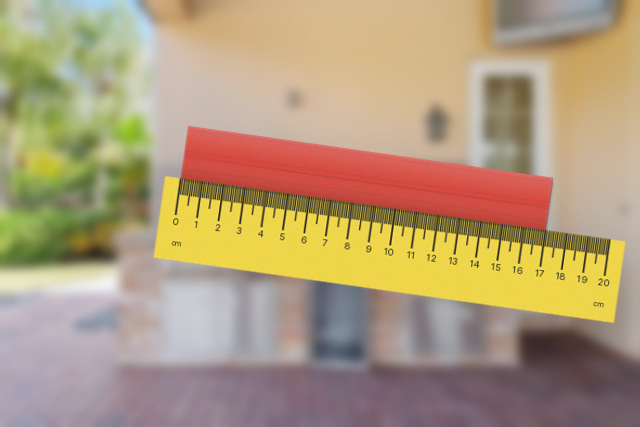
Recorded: 17; cm
